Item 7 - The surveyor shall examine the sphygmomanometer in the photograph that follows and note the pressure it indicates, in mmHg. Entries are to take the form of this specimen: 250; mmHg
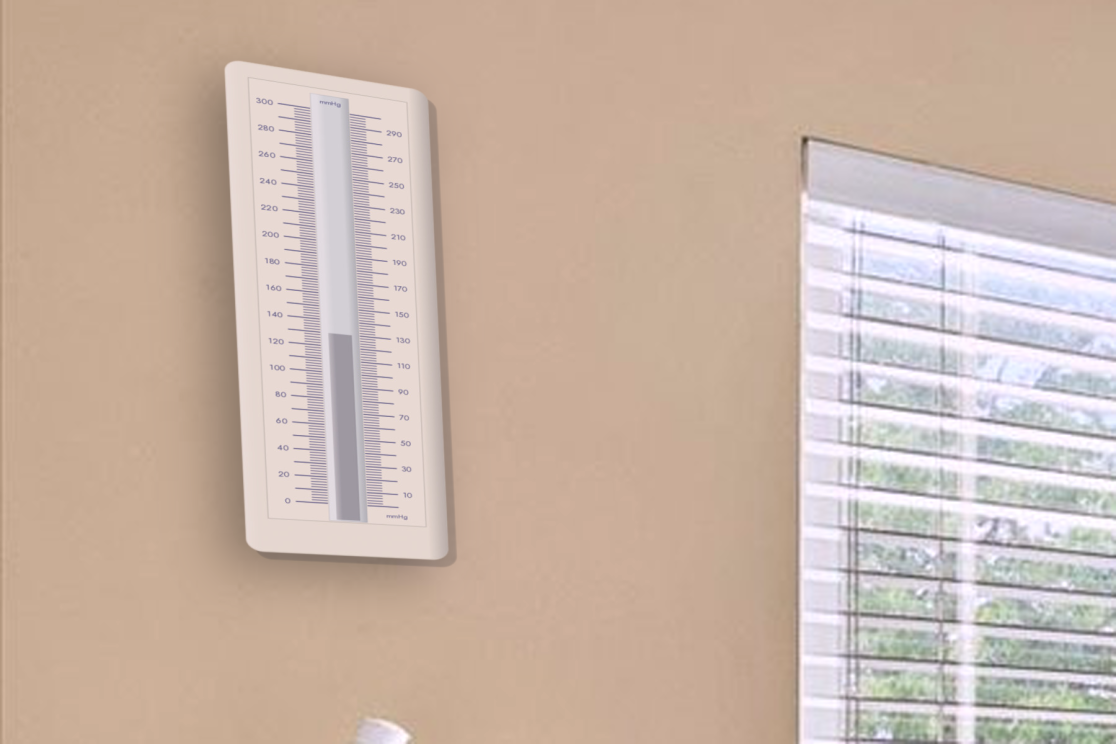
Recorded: 130; mmHg
